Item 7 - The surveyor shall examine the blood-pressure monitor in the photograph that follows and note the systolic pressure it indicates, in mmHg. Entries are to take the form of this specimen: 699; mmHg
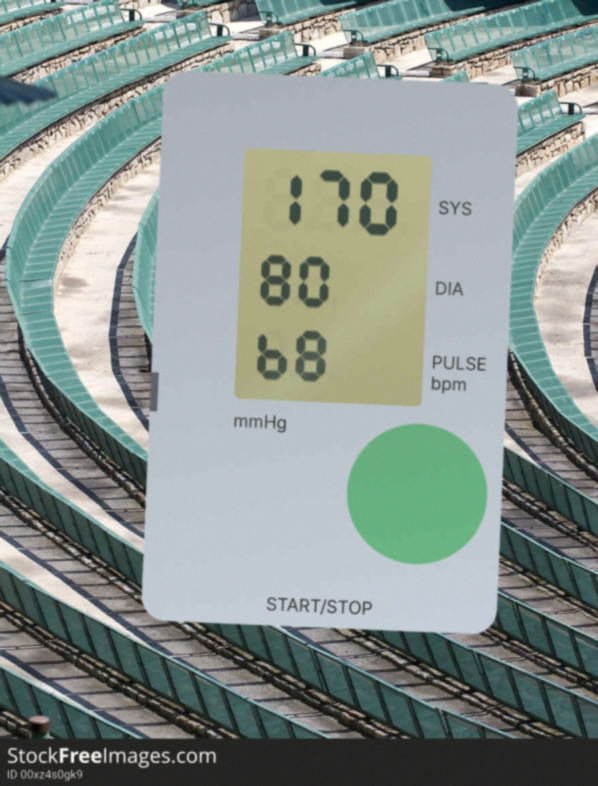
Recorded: 170; mmHg
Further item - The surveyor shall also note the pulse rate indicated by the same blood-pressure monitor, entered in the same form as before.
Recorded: 68; bpm
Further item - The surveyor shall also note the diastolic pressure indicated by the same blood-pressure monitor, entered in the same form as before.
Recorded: 80; mmHg
